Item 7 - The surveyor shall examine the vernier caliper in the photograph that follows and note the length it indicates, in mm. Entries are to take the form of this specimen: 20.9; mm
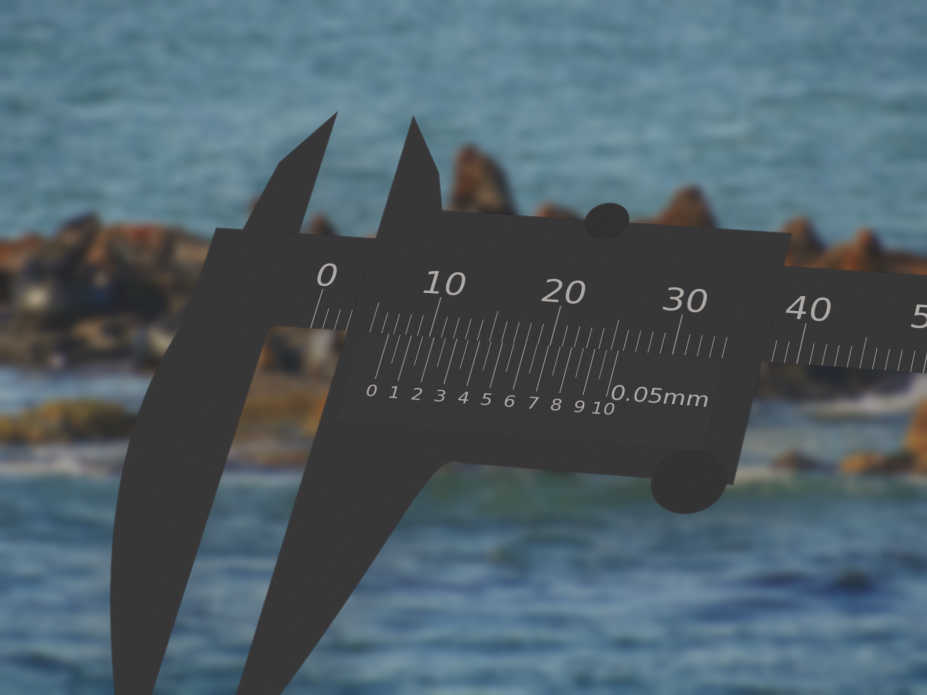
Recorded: 6.6; mm
